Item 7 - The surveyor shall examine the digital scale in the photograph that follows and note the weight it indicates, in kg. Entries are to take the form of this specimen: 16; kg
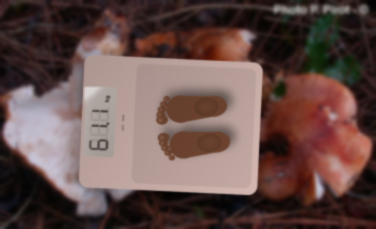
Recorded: 61.1; kg
